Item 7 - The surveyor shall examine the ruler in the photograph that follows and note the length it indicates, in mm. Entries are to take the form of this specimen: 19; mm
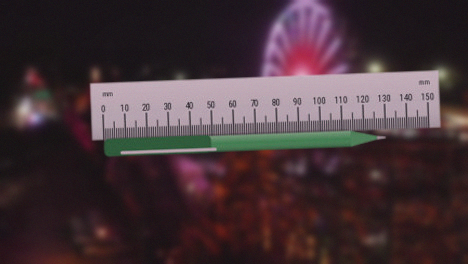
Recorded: 130; mm
